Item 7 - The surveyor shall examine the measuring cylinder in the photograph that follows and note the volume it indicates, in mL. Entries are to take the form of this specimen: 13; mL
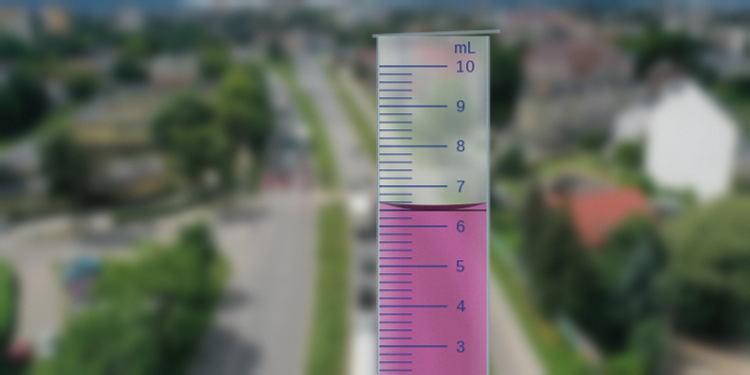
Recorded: 6.4; mL
